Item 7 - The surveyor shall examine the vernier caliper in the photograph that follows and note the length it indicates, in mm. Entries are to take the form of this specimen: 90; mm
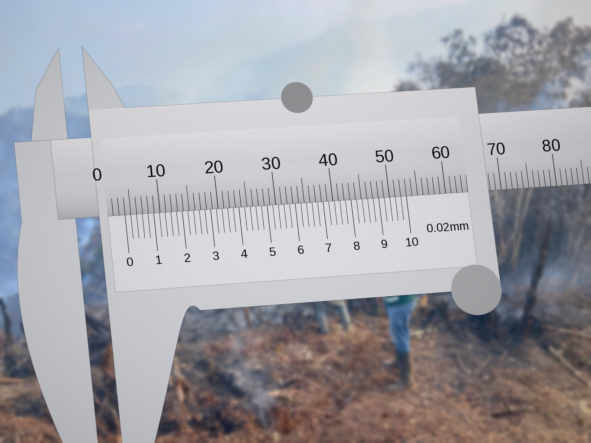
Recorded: 4.0; mm
